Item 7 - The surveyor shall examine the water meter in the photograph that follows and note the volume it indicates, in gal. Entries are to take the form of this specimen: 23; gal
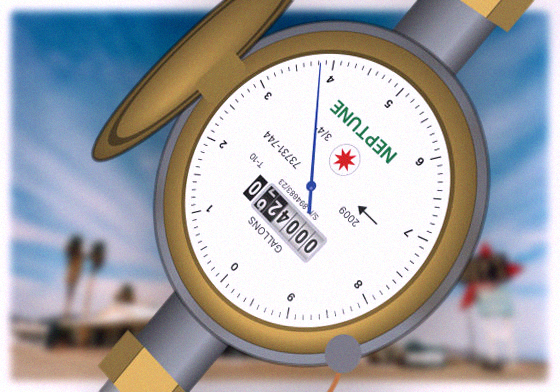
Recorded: 4263.8; gal
